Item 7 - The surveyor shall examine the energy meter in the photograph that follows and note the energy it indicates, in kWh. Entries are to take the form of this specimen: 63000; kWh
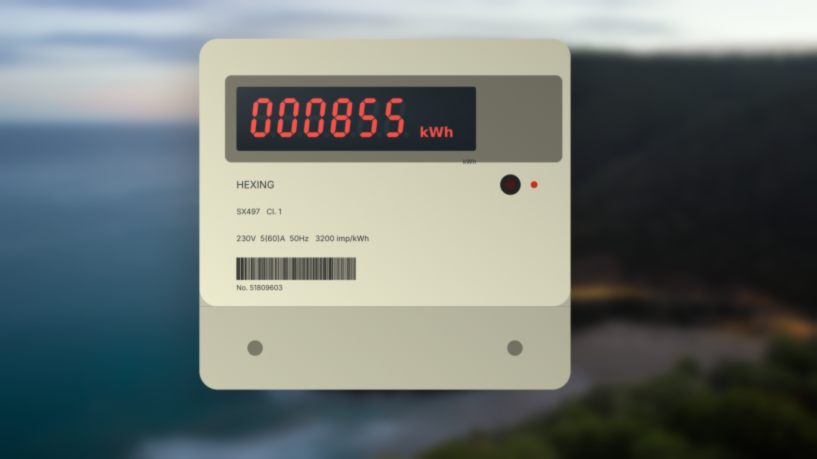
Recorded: 855; kWh
